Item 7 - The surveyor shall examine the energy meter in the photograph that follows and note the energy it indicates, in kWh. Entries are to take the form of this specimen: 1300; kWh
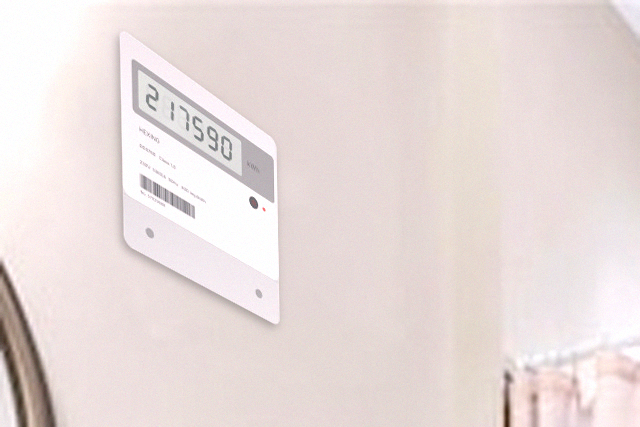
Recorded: 217590; kWh
